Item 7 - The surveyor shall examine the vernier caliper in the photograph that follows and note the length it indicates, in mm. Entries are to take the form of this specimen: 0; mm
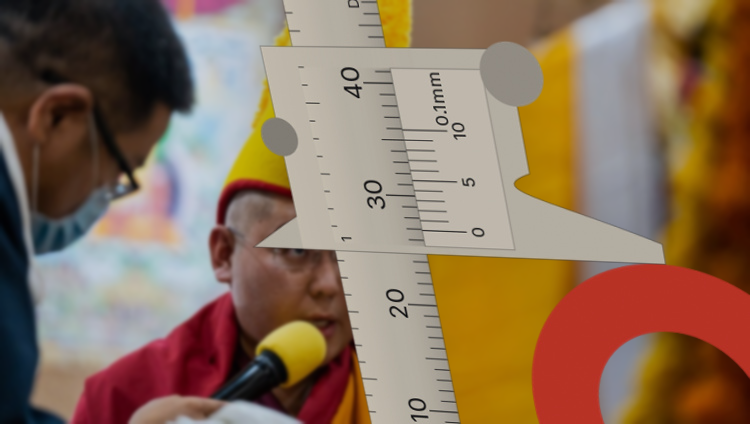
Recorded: 26.9; mm
